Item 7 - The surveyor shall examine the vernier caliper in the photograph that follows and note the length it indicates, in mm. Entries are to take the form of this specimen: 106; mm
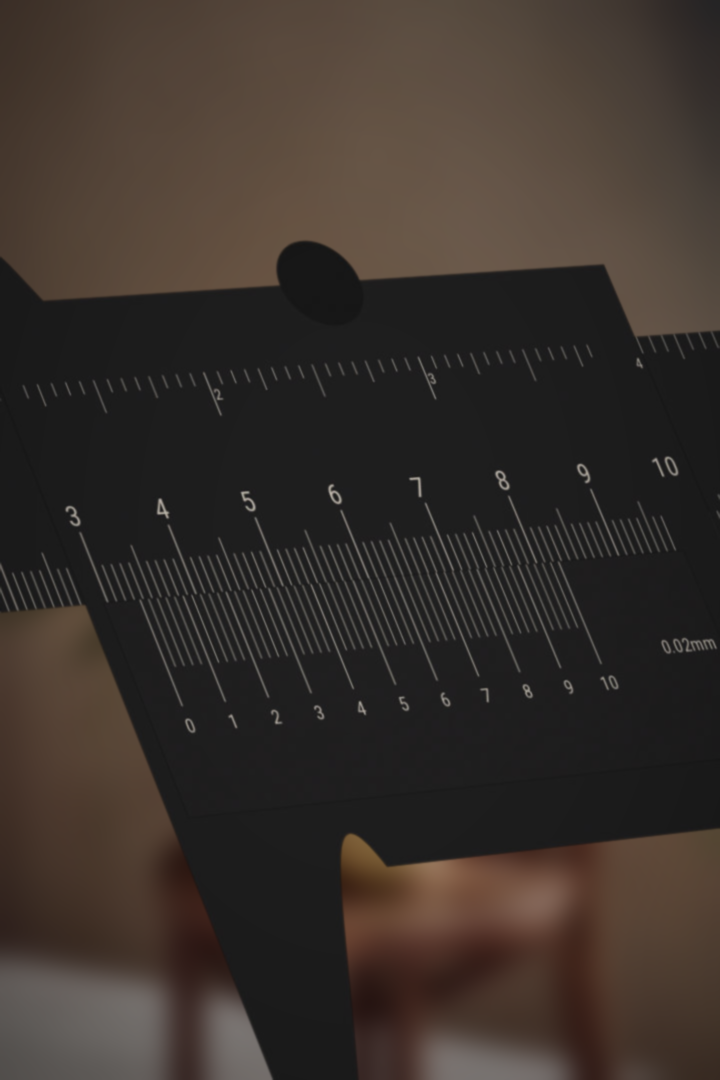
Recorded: 33.6; mm
